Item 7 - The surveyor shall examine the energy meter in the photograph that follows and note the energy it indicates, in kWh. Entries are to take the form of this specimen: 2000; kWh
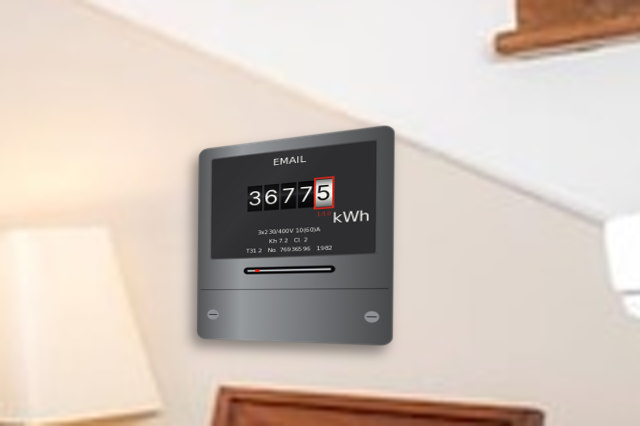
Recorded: 3677.5; kWh
